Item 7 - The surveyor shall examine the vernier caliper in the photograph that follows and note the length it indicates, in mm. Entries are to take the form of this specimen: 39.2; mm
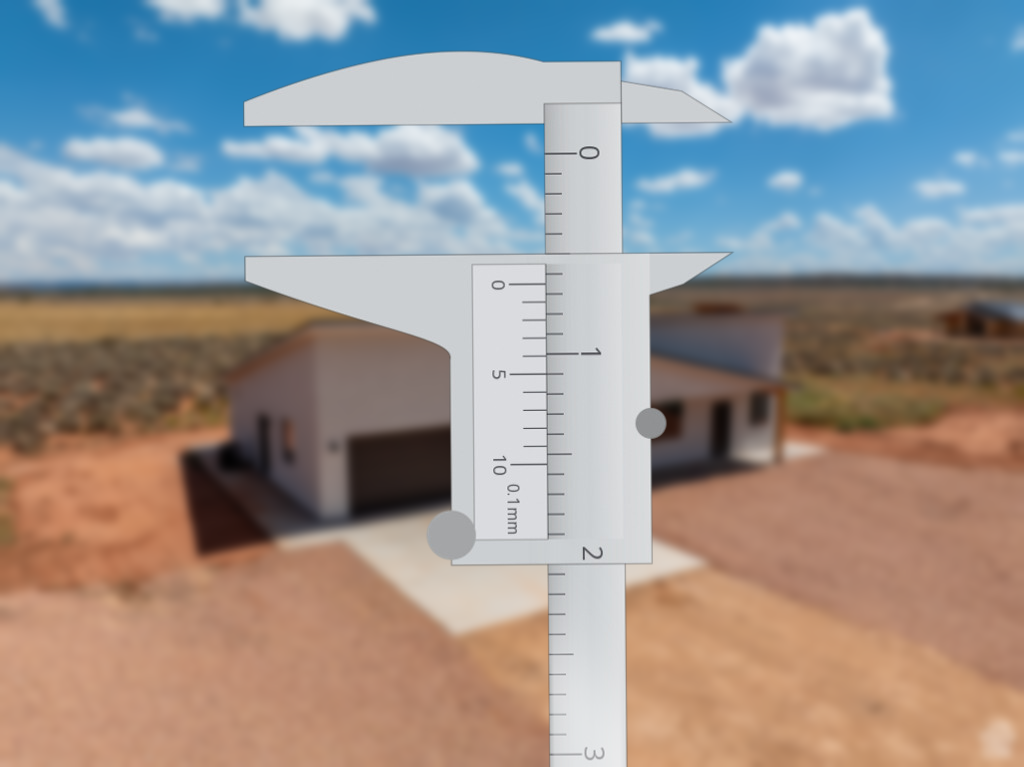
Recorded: 6.5; mm
